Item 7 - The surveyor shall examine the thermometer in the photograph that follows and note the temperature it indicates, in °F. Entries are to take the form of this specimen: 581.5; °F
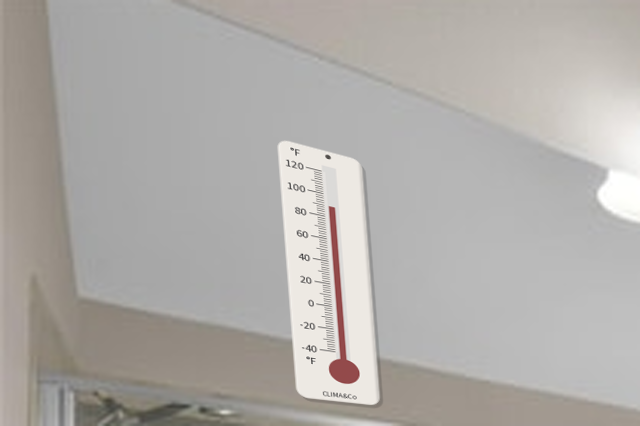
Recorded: 90; °F
